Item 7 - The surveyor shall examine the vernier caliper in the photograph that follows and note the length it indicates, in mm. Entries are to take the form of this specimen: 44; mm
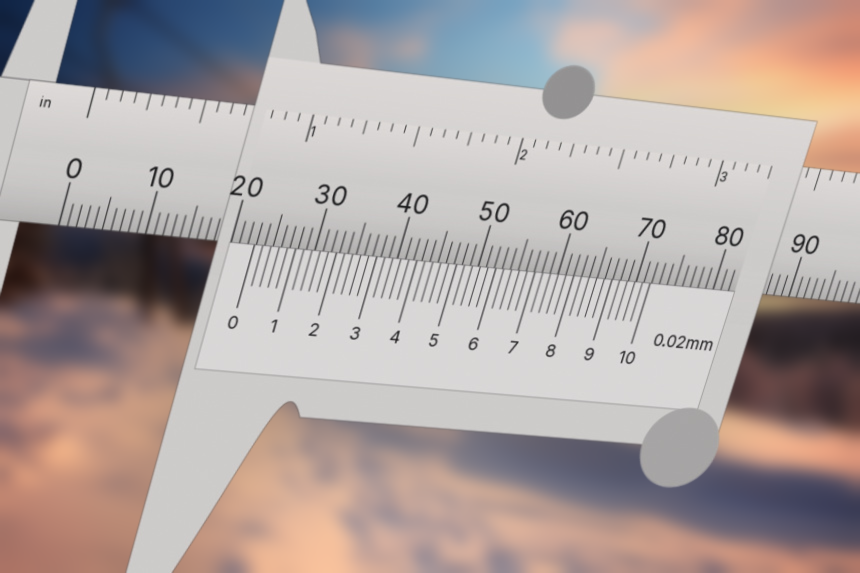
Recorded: 22.8; mm
